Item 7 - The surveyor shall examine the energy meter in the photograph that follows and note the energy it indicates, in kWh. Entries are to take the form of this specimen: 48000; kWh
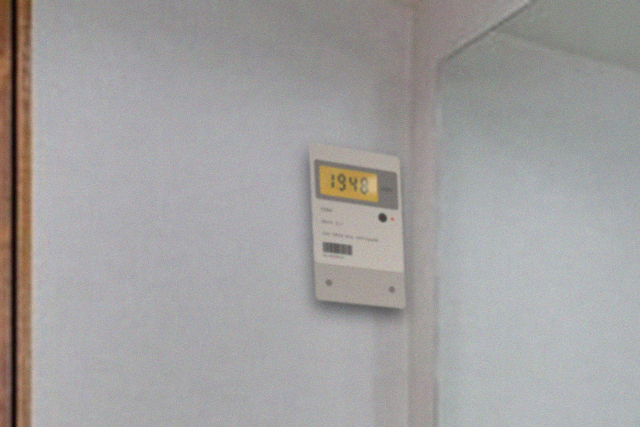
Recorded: 1948; kWh
